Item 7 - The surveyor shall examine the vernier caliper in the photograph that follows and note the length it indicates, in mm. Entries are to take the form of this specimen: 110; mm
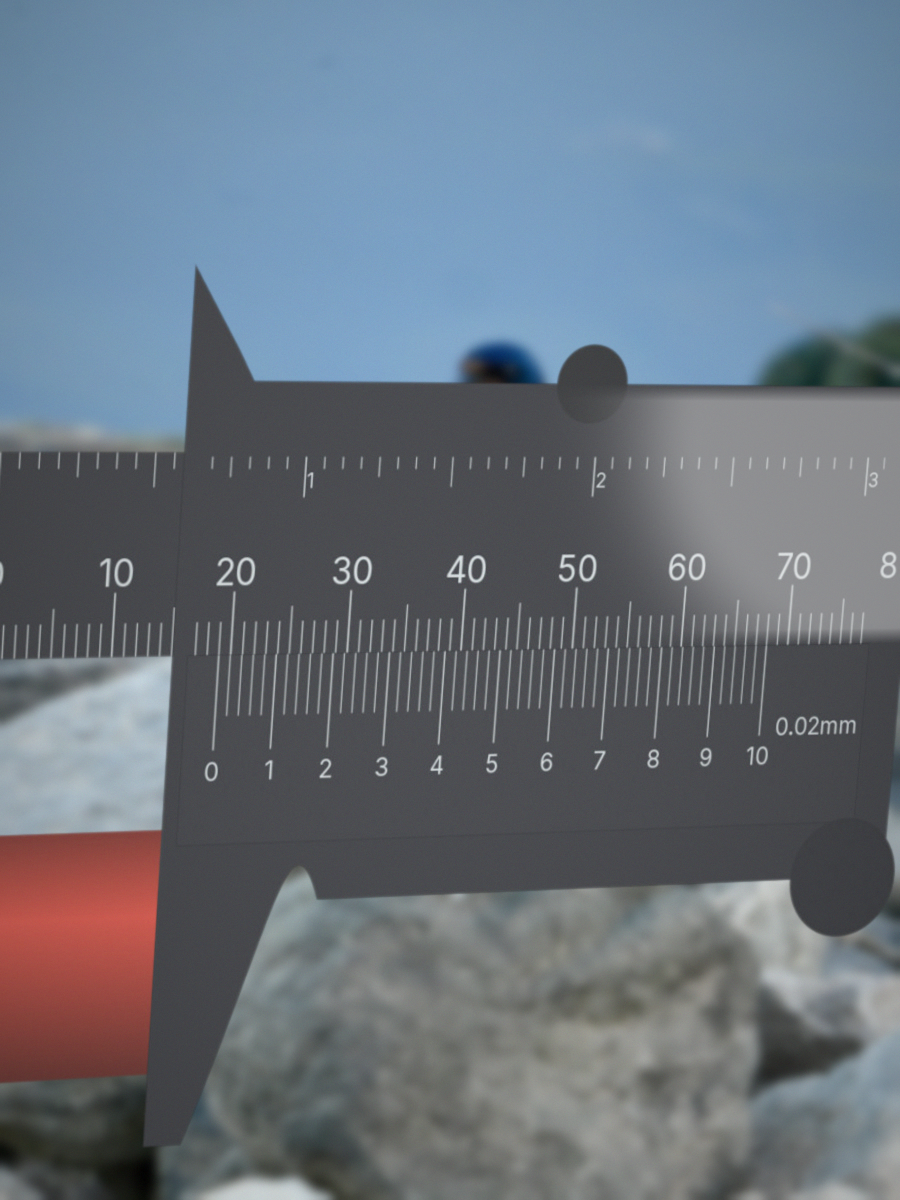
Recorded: 19.0; mm
